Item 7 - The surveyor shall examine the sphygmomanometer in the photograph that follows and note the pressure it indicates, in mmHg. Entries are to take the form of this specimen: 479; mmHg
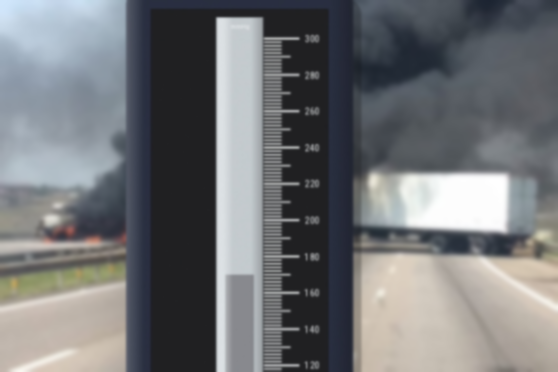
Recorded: 170; mmHg
